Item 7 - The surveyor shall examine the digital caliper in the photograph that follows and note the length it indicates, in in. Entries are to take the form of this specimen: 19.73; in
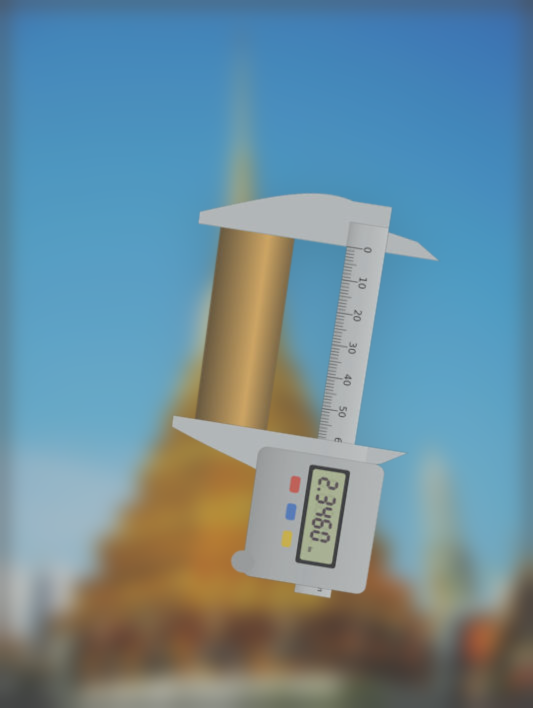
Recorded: 2.3460; in
